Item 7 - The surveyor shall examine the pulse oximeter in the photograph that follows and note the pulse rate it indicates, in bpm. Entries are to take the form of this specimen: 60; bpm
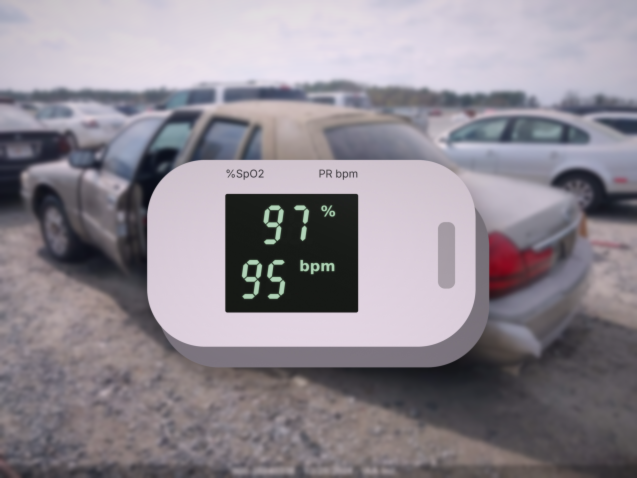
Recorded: 95; bpm
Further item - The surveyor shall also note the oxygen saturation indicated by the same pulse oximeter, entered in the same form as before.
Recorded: 97; %
